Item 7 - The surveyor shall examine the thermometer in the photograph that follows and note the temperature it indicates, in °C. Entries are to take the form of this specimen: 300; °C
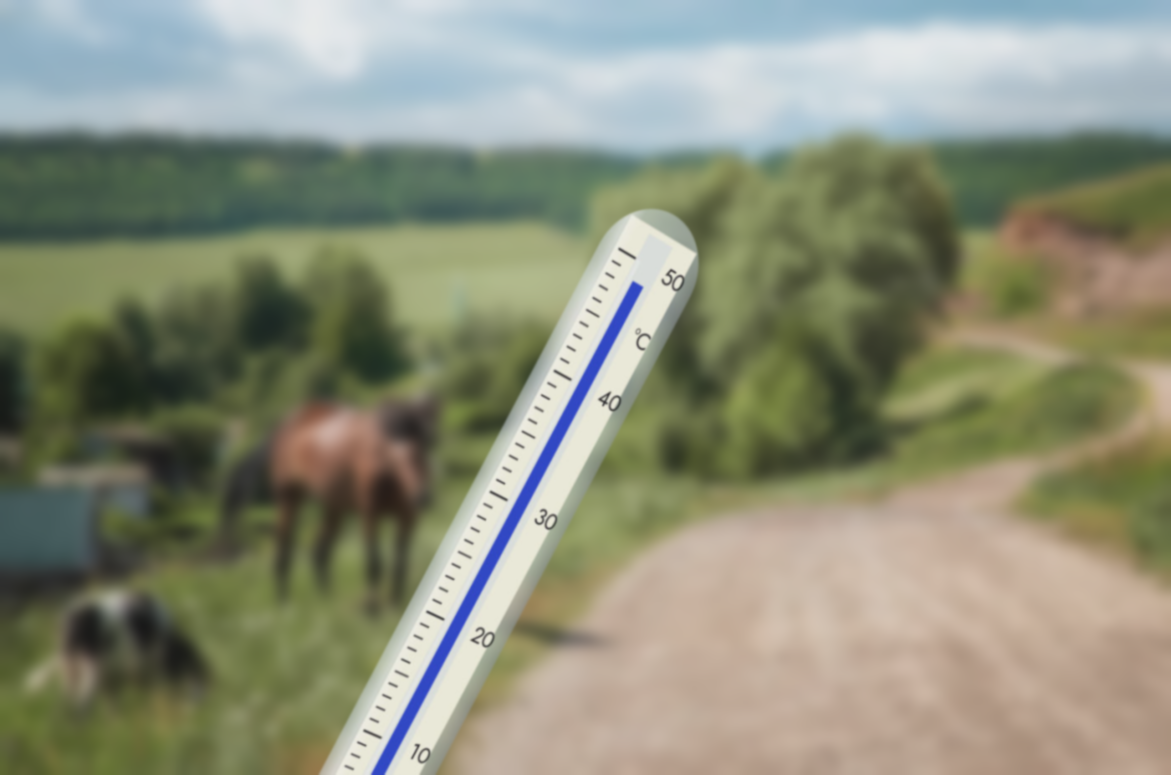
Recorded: 48.5; °C
